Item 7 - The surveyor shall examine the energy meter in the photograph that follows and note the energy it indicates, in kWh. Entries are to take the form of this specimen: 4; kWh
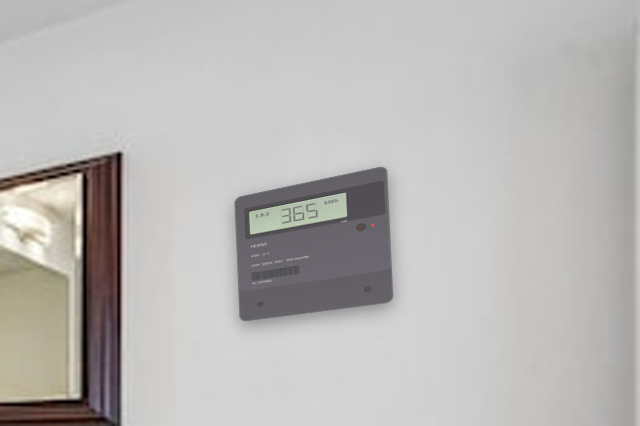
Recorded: 365; kWh
